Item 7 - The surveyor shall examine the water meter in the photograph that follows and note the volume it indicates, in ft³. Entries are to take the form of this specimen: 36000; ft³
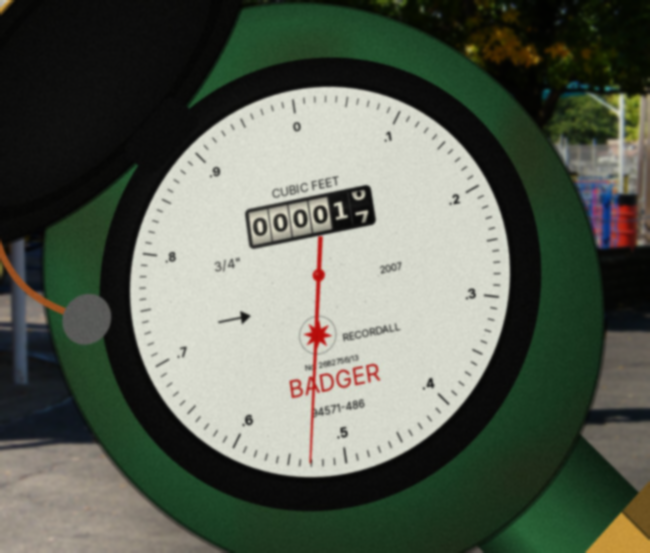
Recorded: 16.53; ft³
